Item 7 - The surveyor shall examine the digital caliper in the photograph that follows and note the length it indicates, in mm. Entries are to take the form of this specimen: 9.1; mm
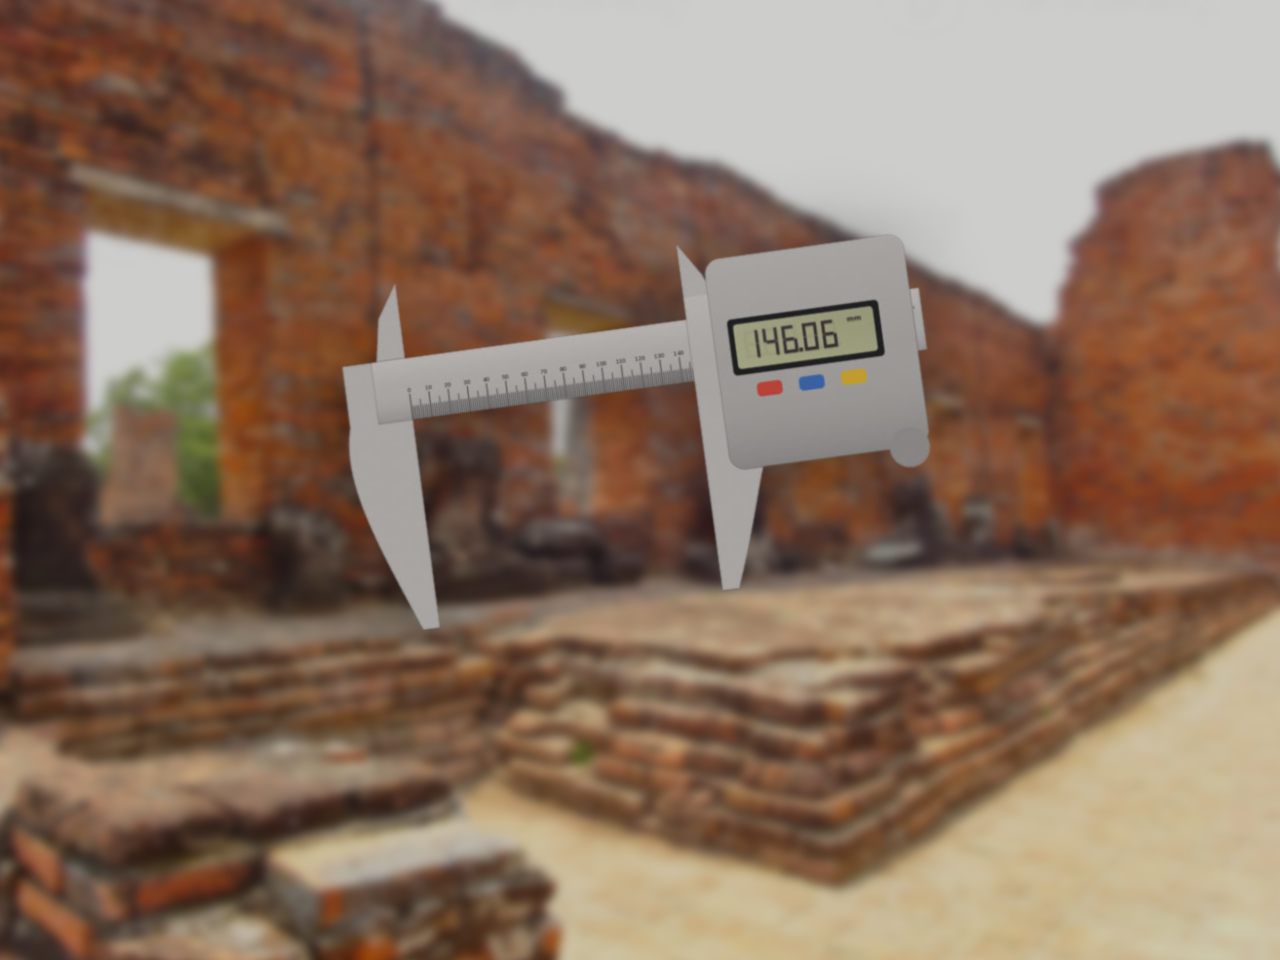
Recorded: 146.06; mm
